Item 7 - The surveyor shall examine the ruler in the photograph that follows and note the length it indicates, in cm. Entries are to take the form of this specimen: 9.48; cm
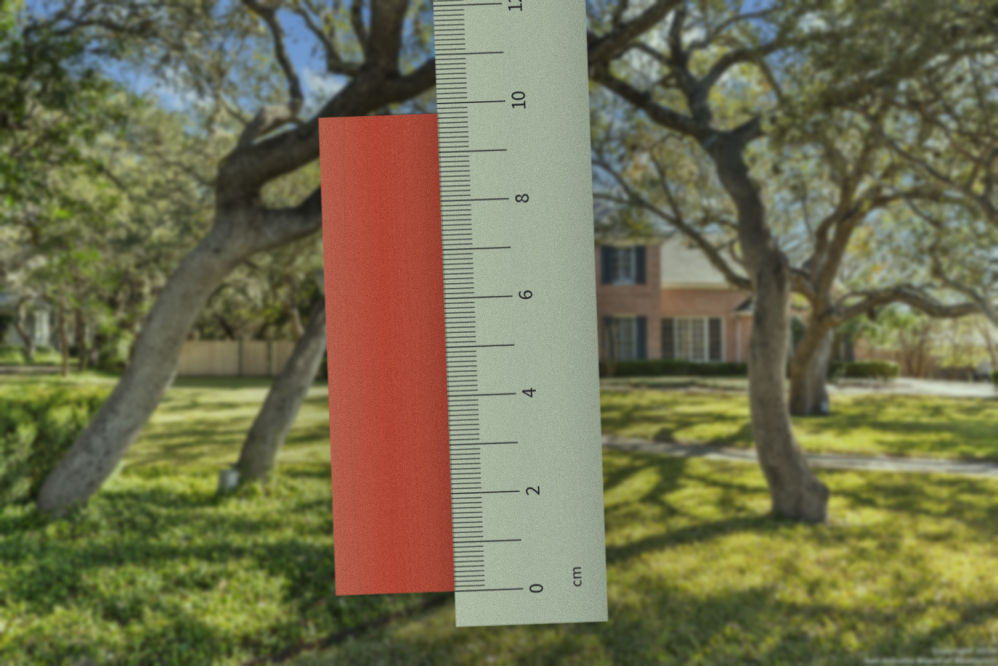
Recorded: 9.8; cm
